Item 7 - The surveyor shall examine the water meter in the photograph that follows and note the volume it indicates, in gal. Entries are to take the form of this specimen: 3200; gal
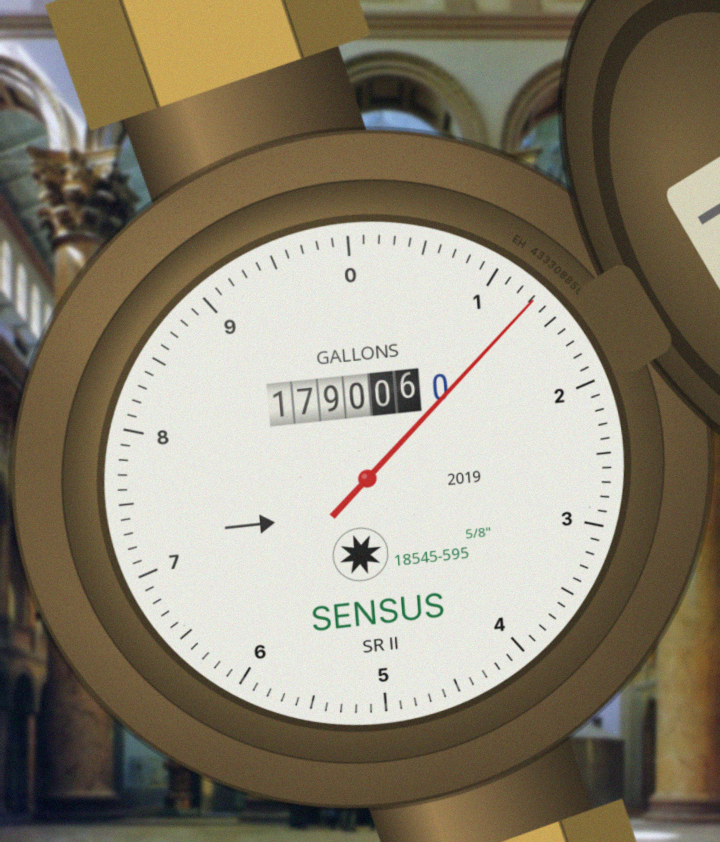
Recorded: 1790061.3; gal
